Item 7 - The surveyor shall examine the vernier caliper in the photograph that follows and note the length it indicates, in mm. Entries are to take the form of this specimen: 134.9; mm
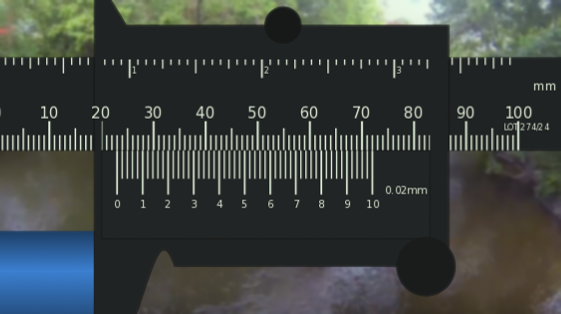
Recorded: 23.0; mm
